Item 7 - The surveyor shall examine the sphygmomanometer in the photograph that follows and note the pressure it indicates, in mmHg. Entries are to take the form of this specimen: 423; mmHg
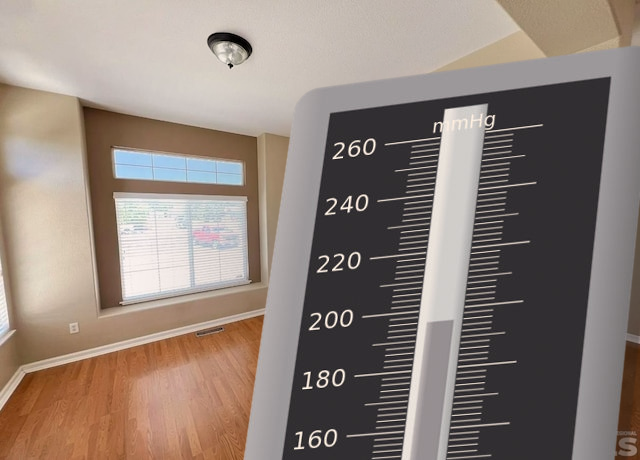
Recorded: 196; mmHg
